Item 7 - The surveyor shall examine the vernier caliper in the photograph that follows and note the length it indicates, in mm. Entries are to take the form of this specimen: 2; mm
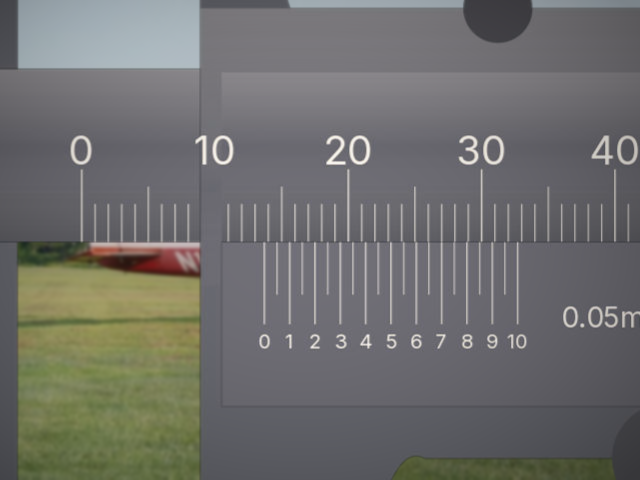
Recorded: 13.7; mm
